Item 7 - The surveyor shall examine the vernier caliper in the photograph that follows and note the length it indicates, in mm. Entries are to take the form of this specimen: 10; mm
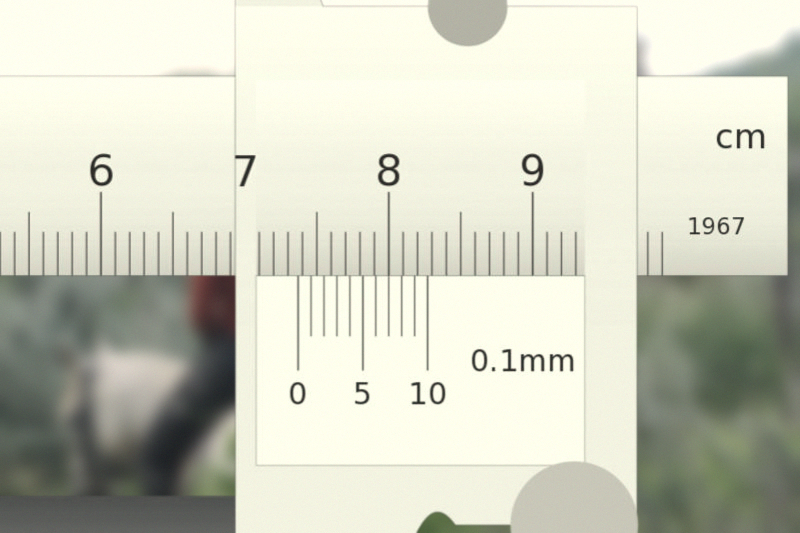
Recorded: 73.7; mm
